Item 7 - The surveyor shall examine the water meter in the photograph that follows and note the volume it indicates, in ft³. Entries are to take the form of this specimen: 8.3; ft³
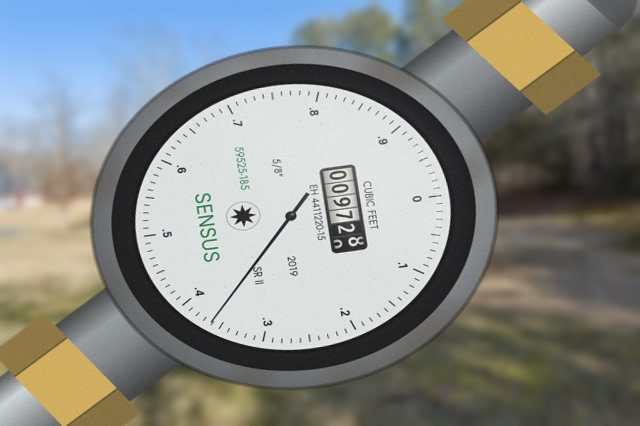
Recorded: 9728.36; ft³
